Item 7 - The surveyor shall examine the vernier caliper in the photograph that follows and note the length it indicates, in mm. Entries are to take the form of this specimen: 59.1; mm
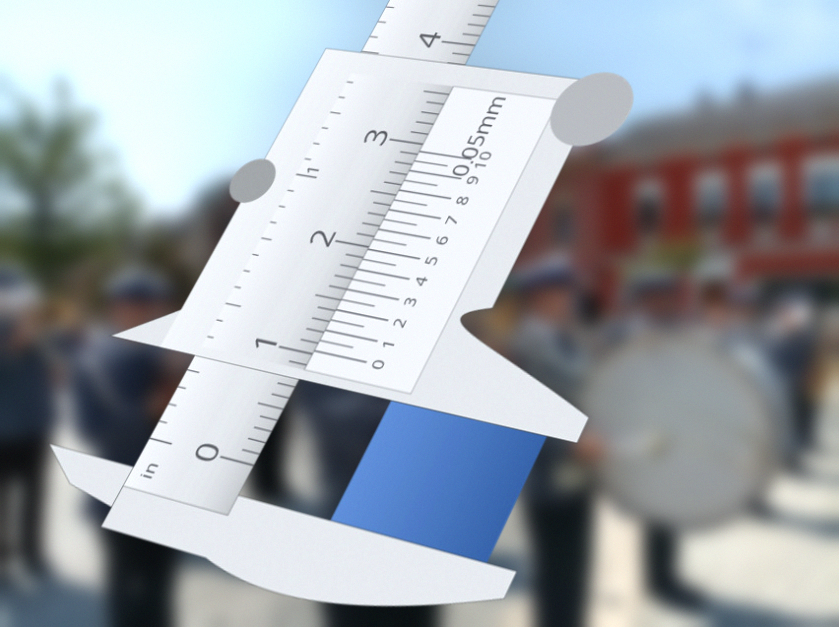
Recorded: 10.3; mm
